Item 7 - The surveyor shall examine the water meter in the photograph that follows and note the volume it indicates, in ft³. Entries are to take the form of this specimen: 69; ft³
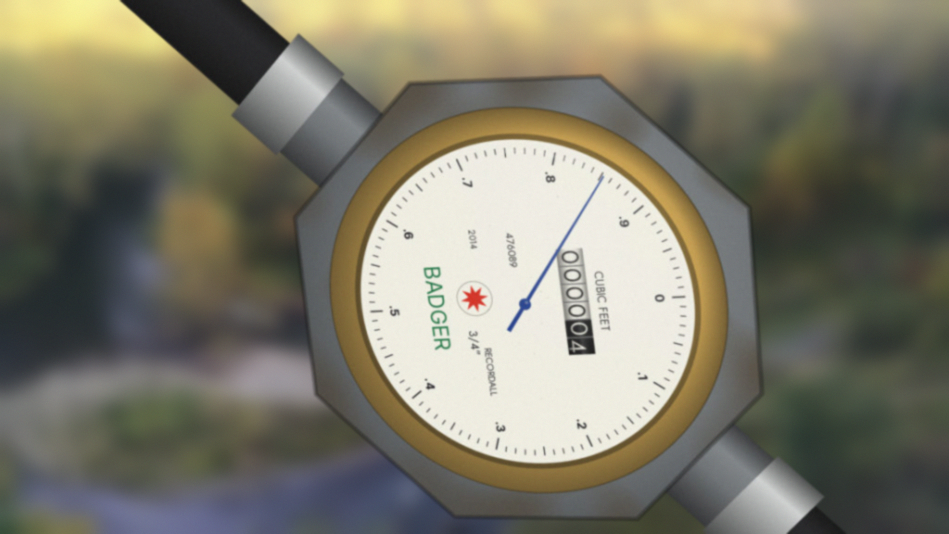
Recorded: 3.85; ft³
